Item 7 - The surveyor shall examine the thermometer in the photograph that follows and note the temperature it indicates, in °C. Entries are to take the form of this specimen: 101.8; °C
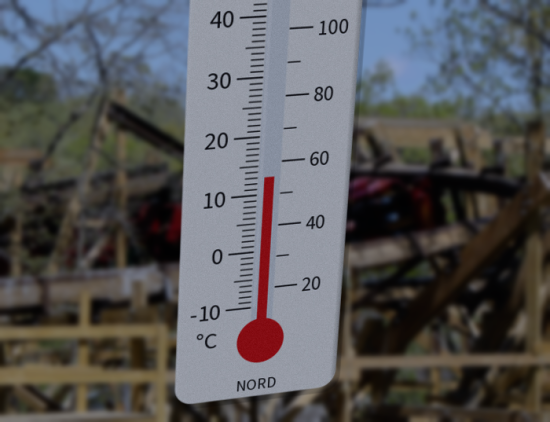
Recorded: 13; °C
